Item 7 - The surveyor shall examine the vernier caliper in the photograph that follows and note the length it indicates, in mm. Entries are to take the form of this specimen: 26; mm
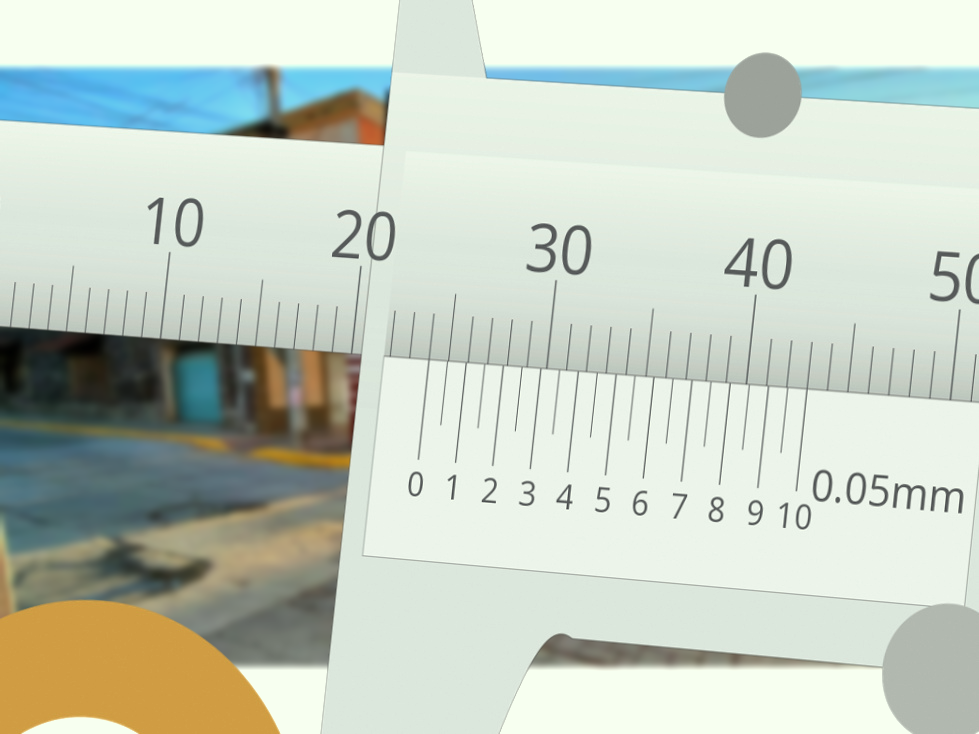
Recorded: 24.0; mm
